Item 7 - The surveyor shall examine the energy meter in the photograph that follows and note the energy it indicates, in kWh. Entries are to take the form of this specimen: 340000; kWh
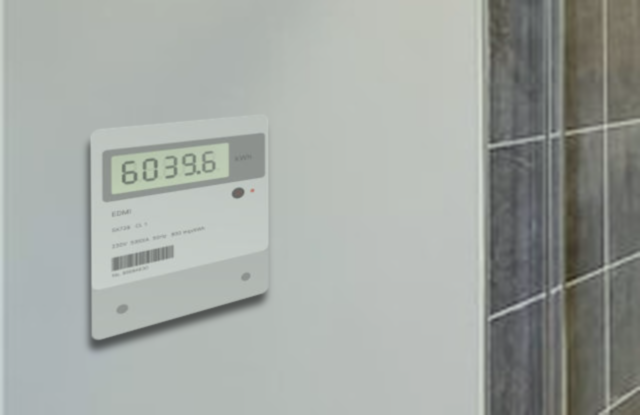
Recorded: 6039.6; kWh
